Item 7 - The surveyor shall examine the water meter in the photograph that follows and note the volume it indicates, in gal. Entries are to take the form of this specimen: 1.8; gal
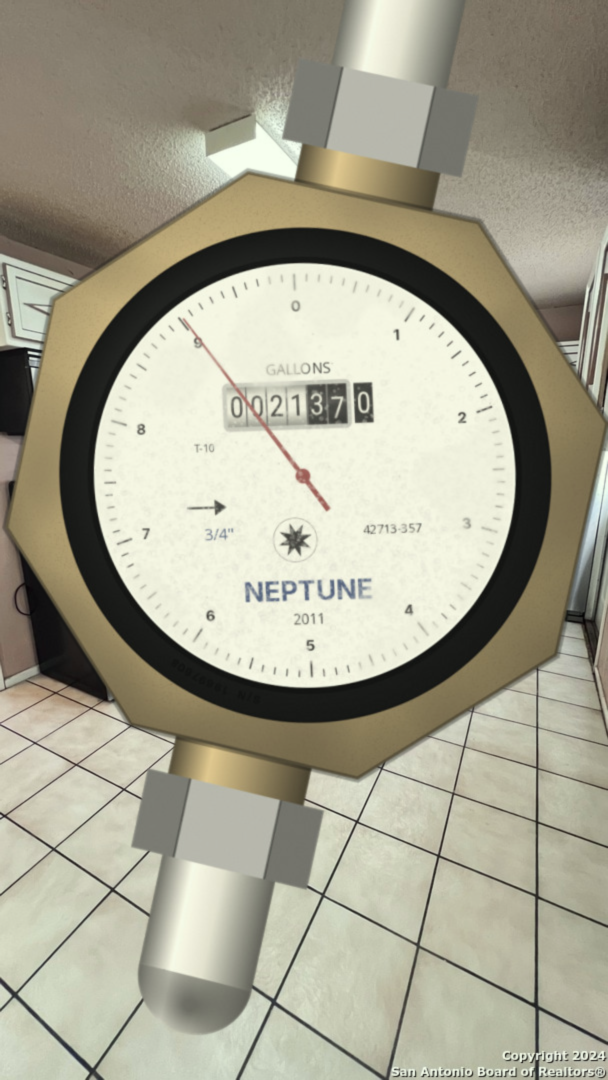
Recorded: 21369.0; gal
